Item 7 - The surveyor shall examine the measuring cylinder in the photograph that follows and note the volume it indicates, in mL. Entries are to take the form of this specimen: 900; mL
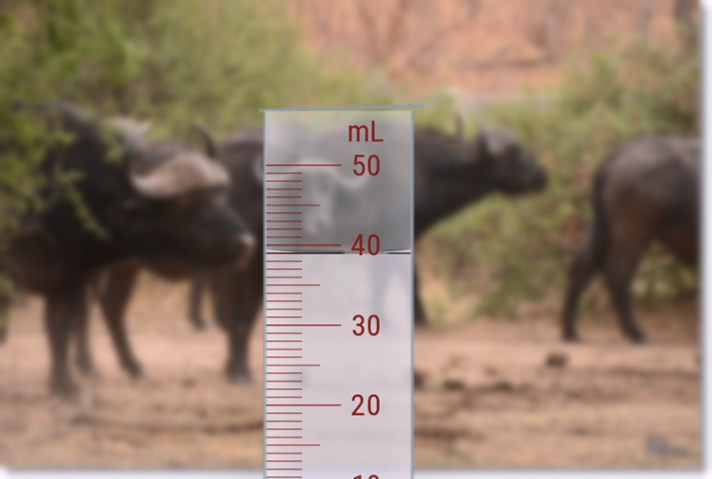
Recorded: 39; mL
